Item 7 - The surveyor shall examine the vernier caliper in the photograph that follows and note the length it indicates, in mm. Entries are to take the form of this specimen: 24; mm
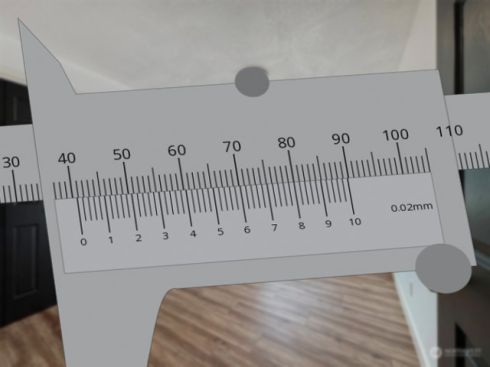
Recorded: 40.8; mm
